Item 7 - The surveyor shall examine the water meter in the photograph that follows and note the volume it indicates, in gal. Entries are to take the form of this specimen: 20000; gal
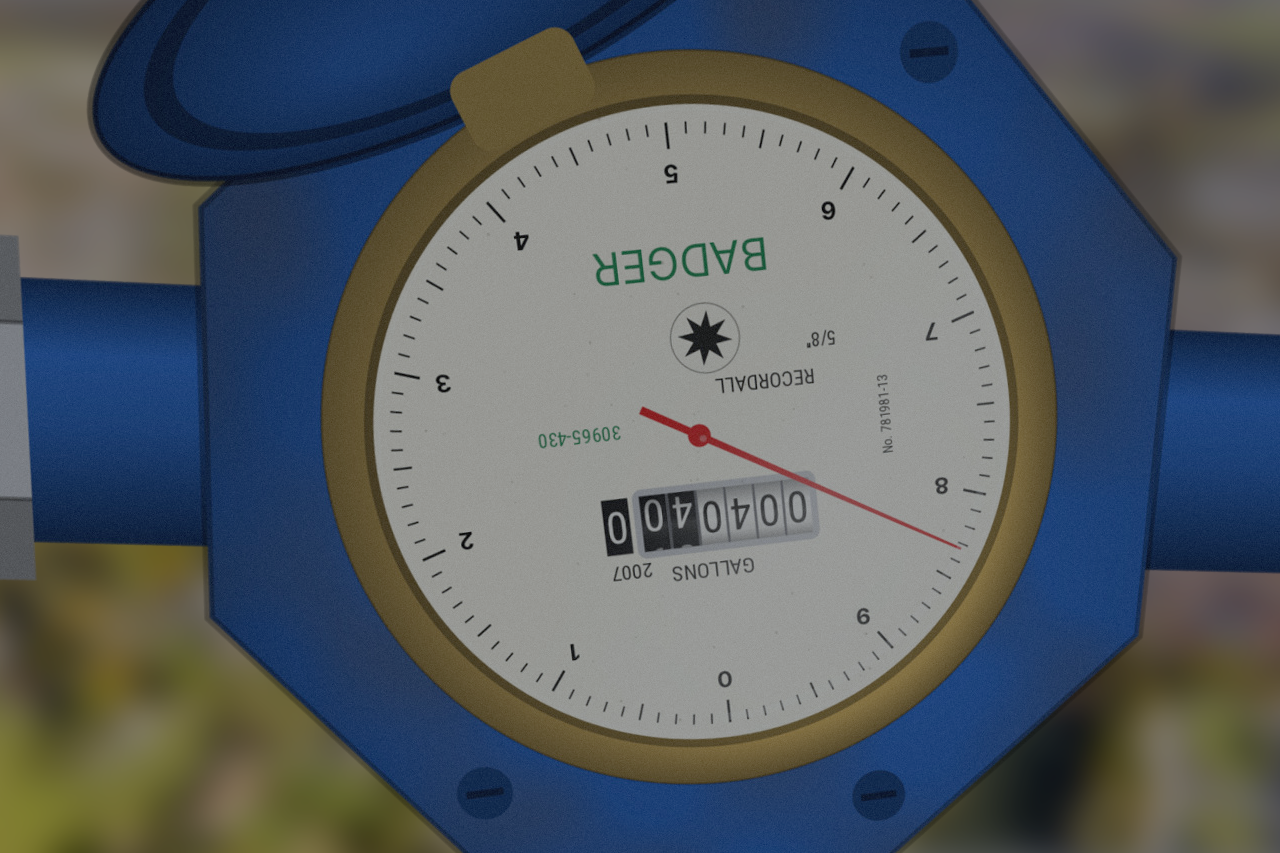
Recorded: 40398.3; gal
